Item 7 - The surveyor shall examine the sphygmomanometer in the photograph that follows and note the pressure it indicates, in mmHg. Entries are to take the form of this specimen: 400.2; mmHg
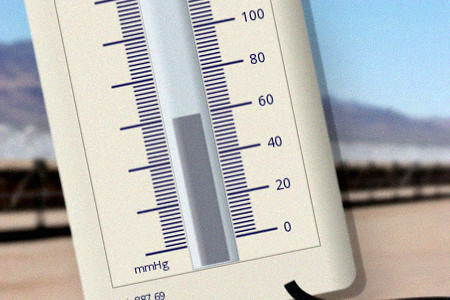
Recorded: 60; mmHg
